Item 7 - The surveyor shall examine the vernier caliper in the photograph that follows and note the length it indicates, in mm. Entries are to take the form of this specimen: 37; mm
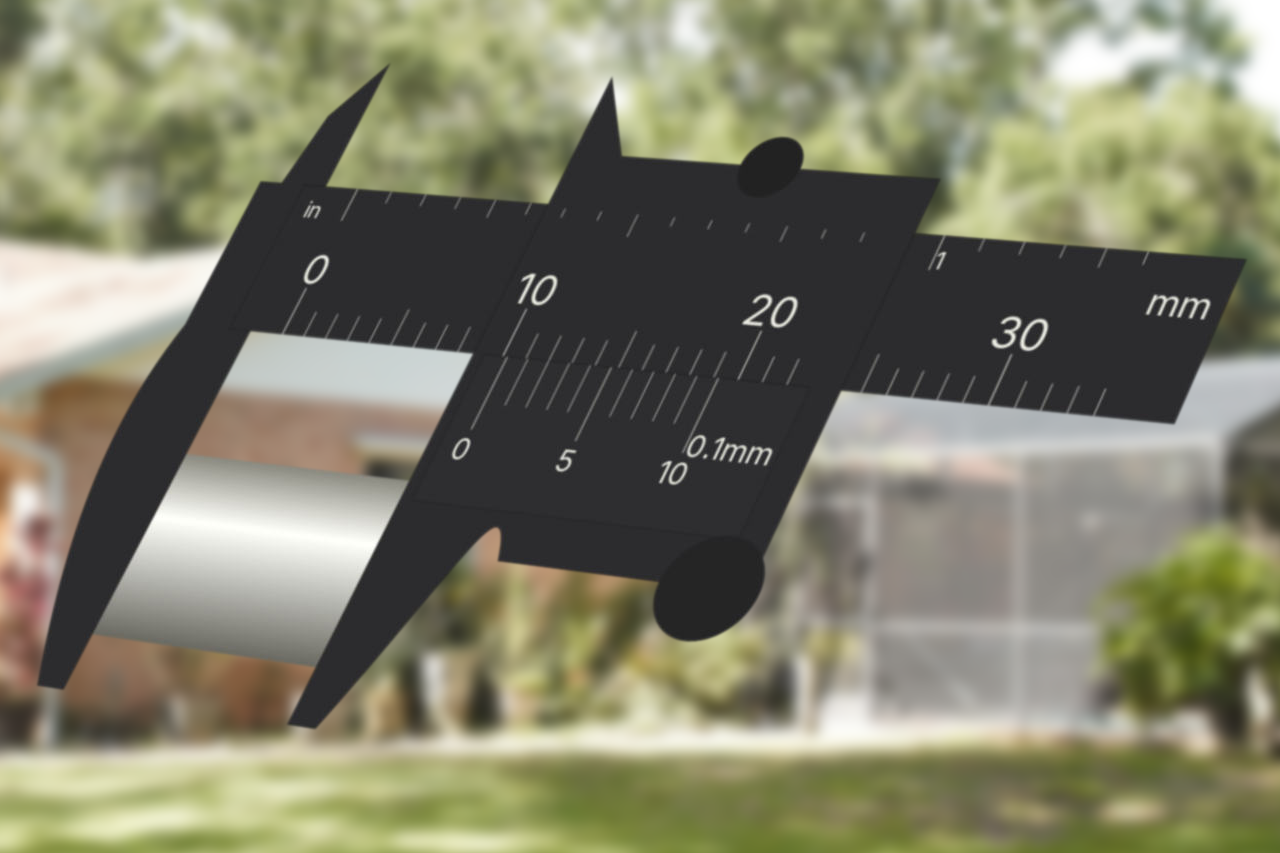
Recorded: 10.2; mm
